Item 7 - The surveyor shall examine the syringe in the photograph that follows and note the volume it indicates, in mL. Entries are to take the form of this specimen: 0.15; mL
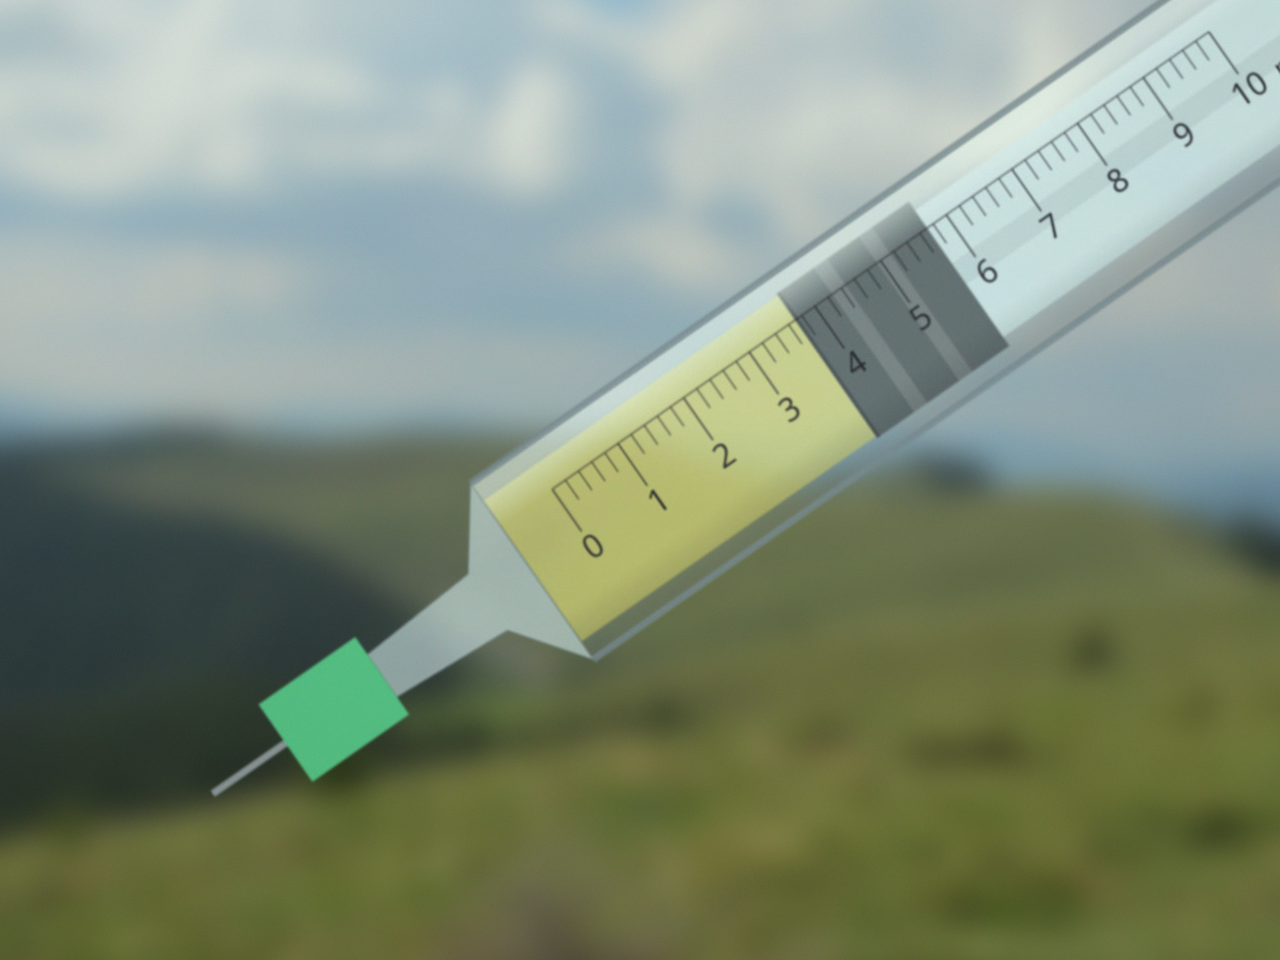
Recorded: 3.7; mL
